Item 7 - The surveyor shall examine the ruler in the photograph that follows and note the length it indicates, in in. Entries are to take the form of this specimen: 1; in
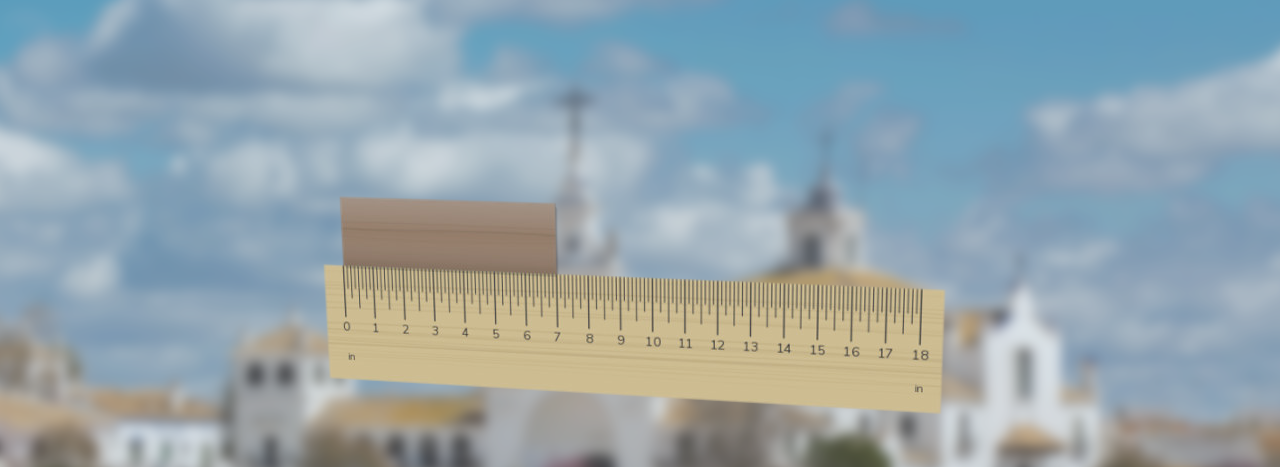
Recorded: 7; in
